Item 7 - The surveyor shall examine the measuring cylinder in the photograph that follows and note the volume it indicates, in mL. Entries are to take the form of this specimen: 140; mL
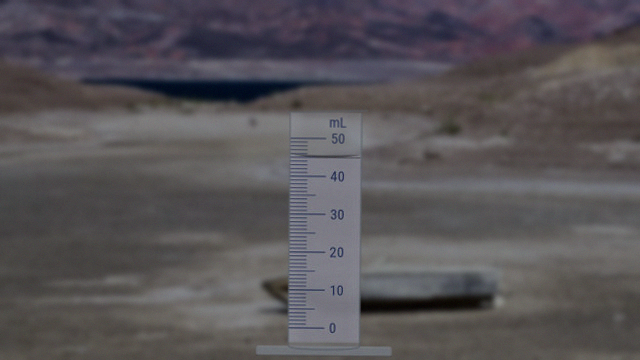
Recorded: 45; mL
